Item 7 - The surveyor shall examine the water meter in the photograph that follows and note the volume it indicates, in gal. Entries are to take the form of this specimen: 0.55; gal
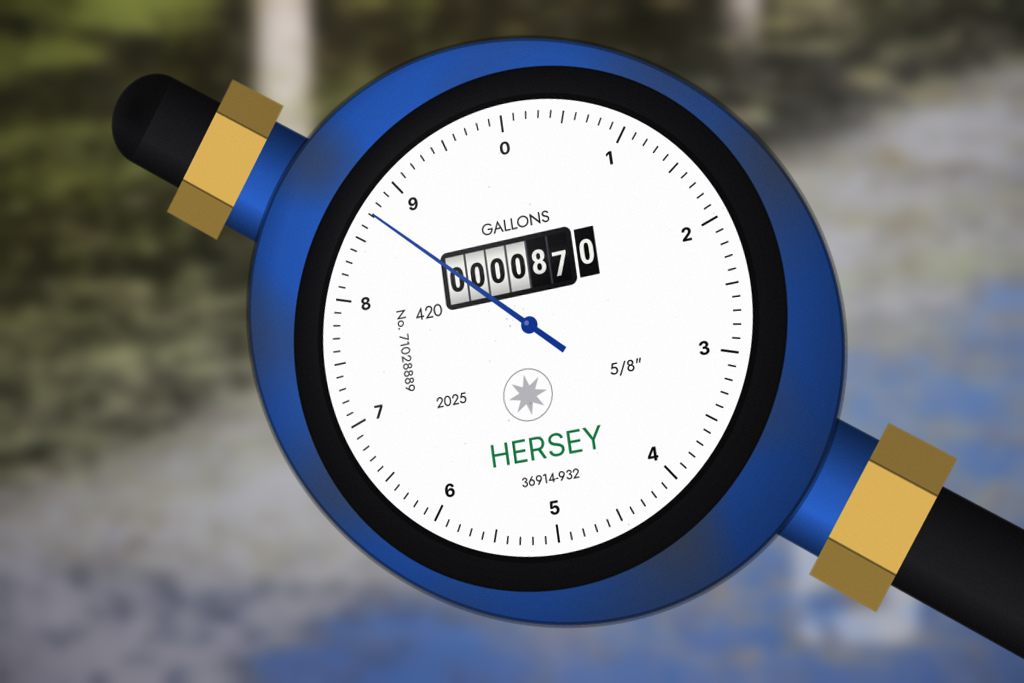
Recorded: 868.7; gal
